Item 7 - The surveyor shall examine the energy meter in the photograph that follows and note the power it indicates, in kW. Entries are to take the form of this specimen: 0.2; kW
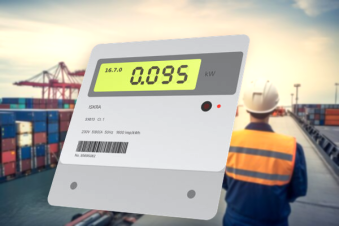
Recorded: 0.095; kW
